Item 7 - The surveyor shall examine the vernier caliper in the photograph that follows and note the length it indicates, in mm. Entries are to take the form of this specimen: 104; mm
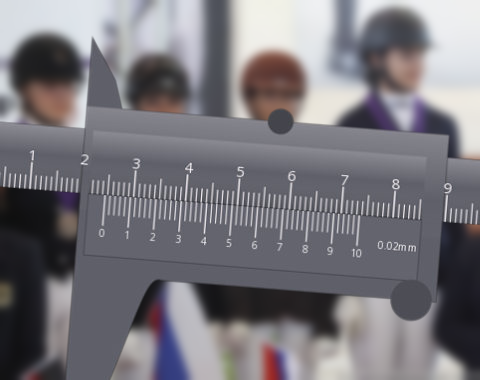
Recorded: 24.5; mm
